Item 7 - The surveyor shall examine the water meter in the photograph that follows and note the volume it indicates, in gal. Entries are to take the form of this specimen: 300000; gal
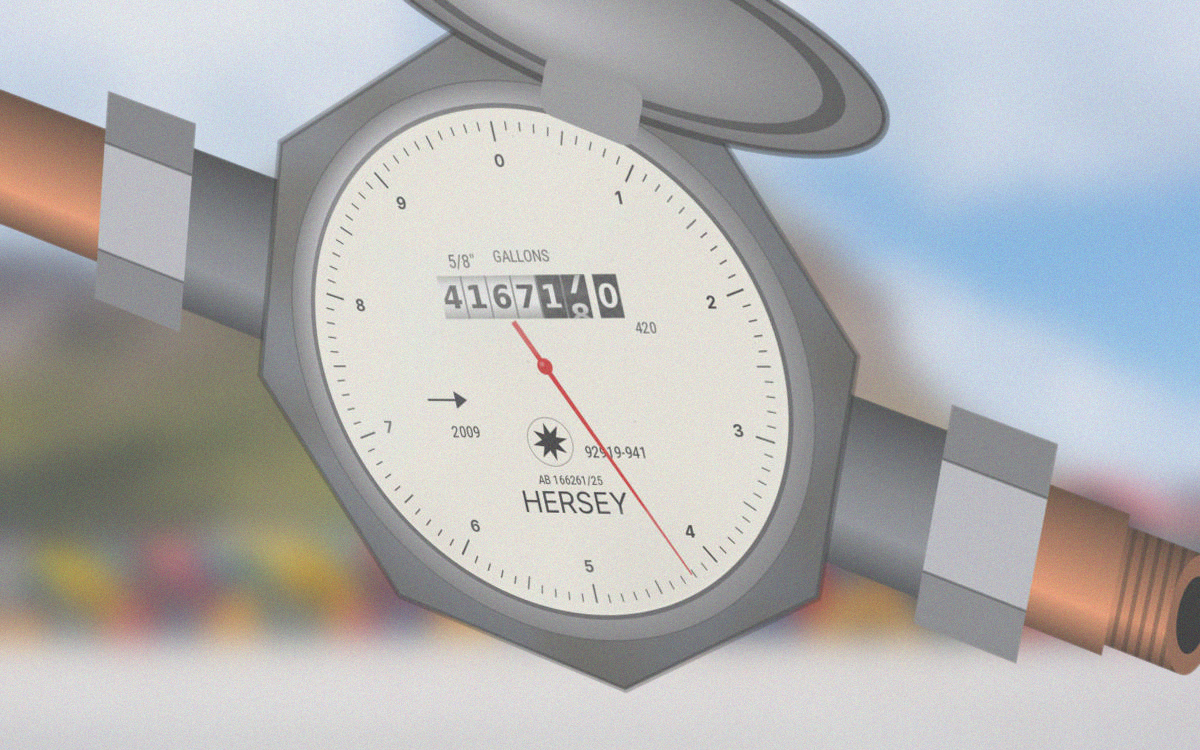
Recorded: 4167174.2; gal
